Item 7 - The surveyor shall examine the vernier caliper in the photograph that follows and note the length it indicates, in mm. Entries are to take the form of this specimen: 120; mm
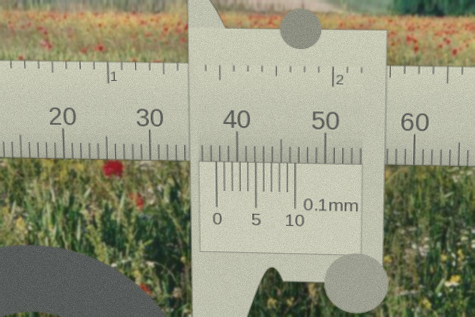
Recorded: 37.6; mm
